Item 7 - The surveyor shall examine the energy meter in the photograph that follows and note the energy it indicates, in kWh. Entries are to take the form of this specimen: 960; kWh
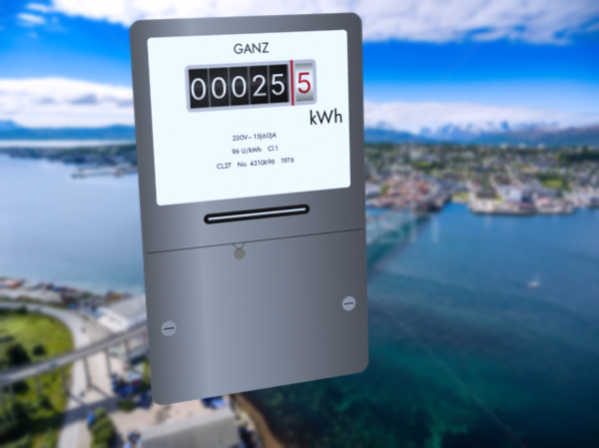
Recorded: 25.5; kWh
